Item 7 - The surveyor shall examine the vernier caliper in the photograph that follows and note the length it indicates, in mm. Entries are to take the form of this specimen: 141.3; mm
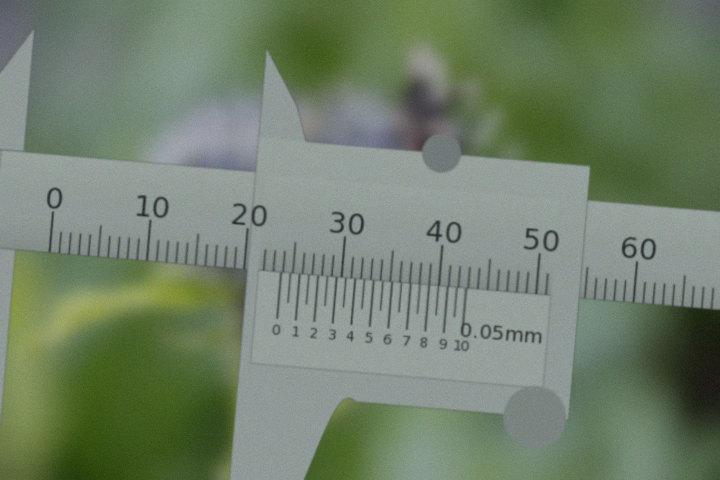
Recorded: 23.8; mm
